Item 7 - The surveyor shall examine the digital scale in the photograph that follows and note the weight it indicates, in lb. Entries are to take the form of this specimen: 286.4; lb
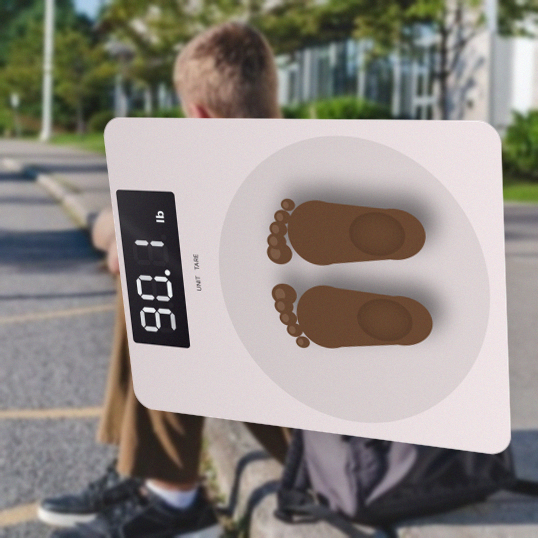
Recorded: 90.1; lb
